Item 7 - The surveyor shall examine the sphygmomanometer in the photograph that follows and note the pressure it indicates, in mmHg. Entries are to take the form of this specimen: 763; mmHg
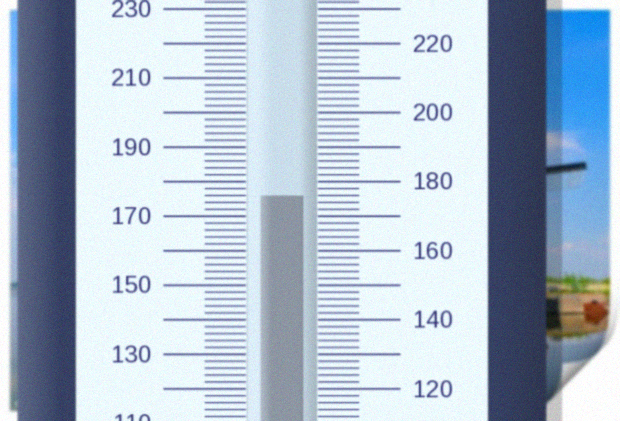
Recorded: 176; mmHg
